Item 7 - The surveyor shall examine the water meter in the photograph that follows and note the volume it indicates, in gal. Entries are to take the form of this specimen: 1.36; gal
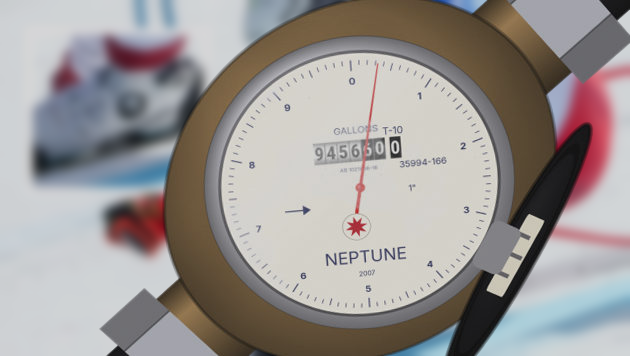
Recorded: 9456600.3; gal
